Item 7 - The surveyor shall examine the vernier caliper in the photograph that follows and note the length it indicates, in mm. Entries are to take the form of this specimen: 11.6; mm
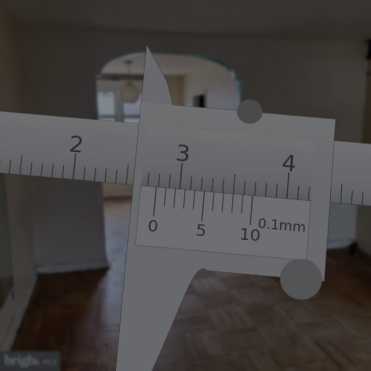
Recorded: 27.8; mm
